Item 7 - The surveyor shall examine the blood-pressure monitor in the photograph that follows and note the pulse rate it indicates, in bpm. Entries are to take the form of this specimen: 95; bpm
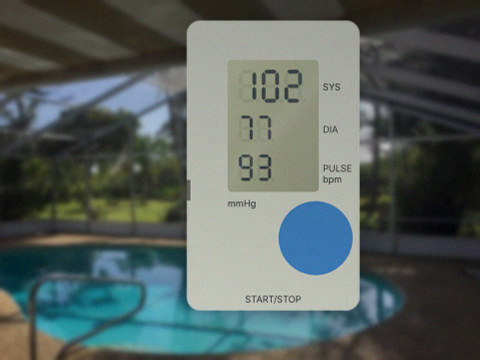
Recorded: 93; bpm
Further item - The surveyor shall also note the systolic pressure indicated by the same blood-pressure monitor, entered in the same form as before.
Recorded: 102; mmHg
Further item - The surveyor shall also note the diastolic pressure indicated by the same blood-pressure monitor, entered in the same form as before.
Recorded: 77; mmHg
